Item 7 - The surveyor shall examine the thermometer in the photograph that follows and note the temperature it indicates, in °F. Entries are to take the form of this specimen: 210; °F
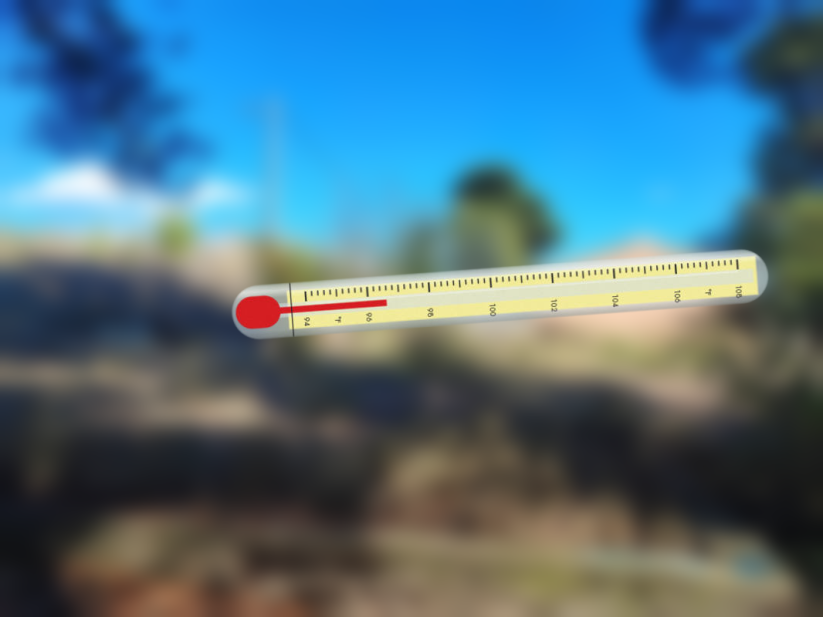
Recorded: 96.6; °F
